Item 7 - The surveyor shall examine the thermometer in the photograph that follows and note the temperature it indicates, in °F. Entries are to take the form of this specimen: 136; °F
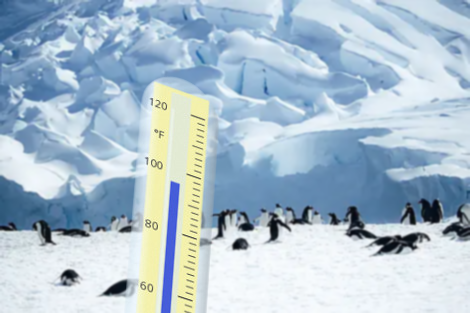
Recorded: 96; °F
